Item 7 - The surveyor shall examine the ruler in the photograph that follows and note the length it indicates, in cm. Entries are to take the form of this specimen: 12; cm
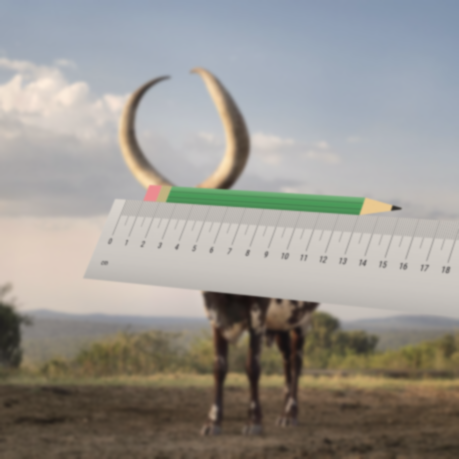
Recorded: 14; cm
